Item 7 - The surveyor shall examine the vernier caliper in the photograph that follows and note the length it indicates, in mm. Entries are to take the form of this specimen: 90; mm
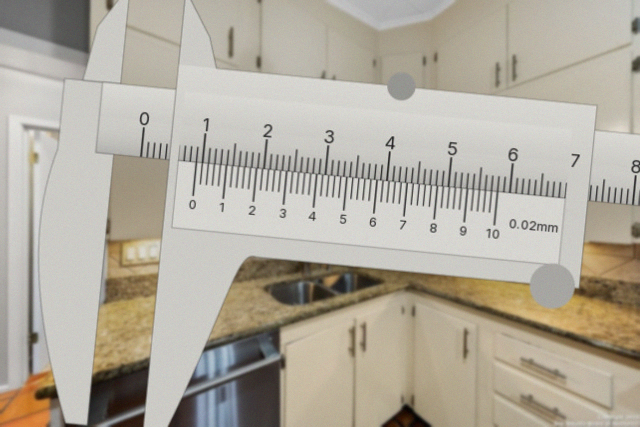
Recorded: 9.0; mm
